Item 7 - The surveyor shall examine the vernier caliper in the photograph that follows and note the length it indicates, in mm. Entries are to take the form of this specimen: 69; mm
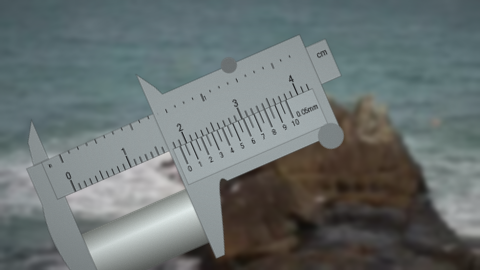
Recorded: 18.8; mm
